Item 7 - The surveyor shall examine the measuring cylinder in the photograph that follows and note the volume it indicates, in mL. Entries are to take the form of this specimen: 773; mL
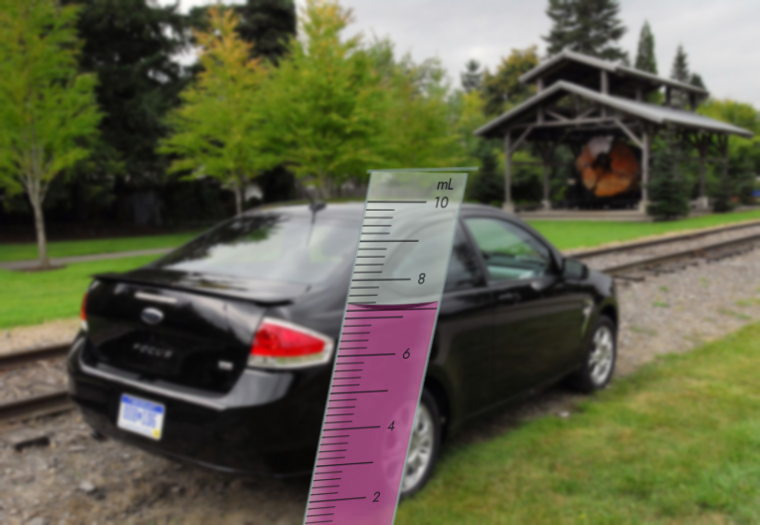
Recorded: 7.2; mL
